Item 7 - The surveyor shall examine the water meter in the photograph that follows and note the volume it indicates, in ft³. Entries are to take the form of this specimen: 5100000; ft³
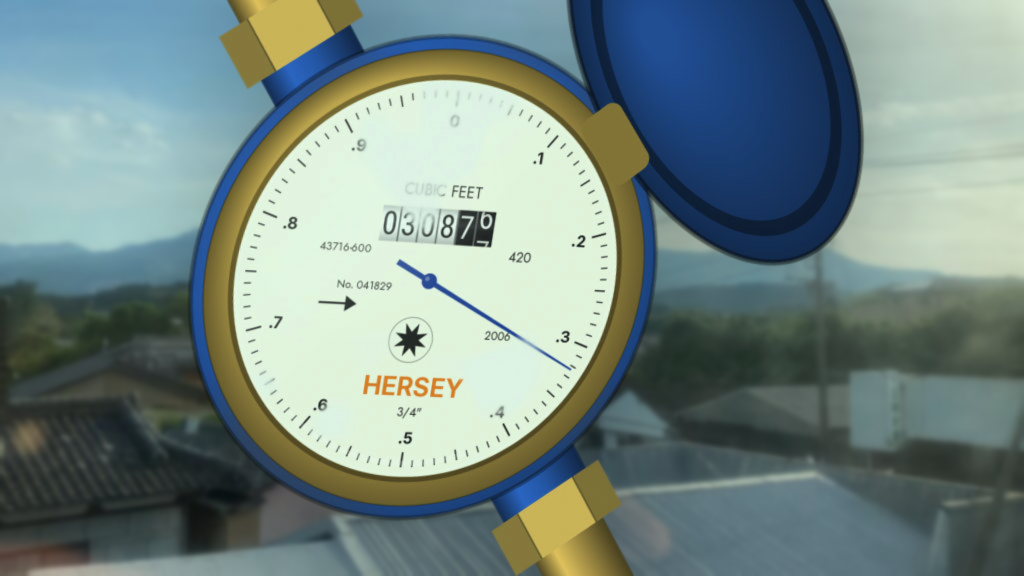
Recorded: 30876.32; ft³
